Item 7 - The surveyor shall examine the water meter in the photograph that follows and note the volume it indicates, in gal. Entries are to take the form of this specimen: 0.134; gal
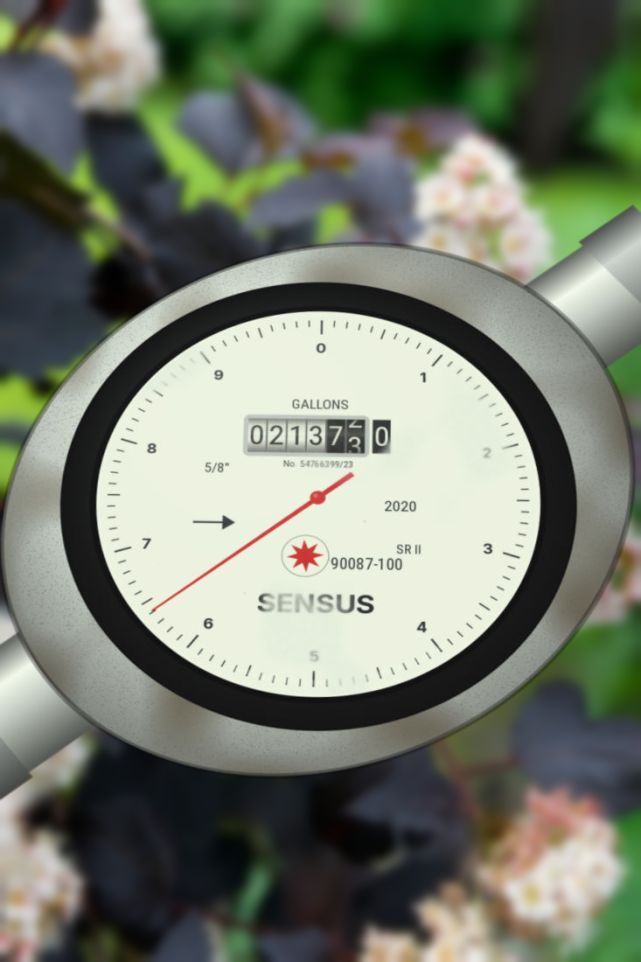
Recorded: 213726.4; gal
